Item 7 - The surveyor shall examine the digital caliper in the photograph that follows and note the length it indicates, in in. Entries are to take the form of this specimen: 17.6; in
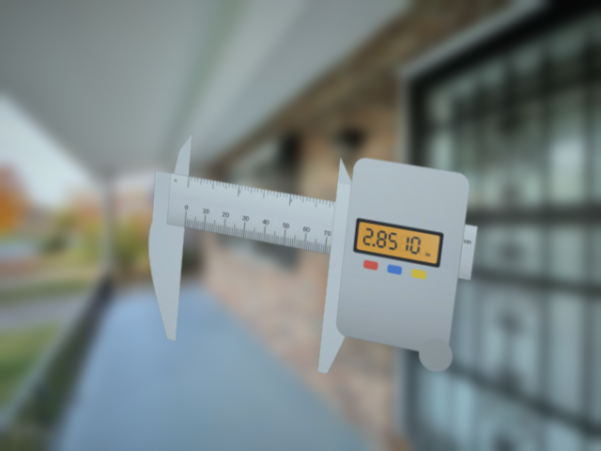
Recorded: 2.8510; in
